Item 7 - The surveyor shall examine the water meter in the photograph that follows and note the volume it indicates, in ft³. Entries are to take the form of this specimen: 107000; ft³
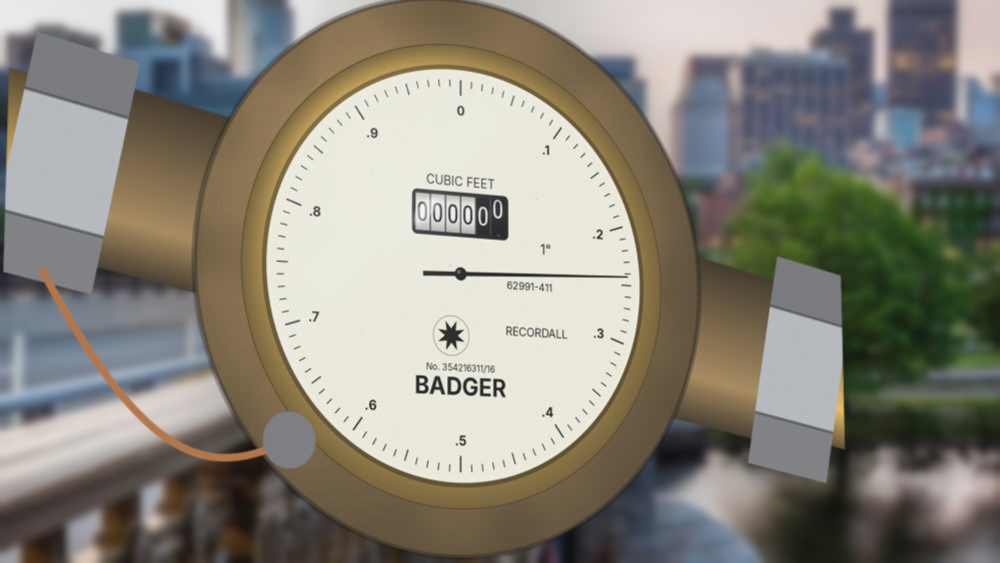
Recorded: 0.24; ft³
